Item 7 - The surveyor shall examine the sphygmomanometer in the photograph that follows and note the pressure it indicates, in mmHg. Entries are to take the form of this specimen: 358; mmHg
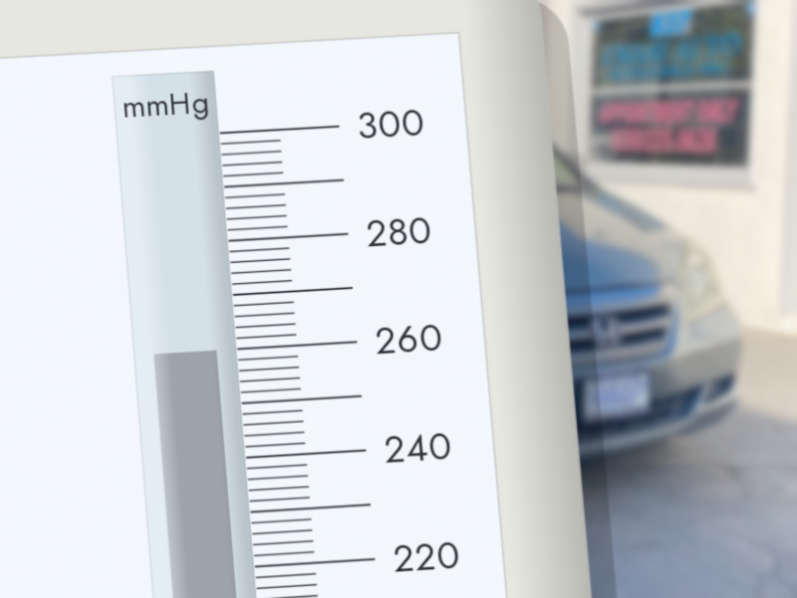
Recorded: 260; mmHg
